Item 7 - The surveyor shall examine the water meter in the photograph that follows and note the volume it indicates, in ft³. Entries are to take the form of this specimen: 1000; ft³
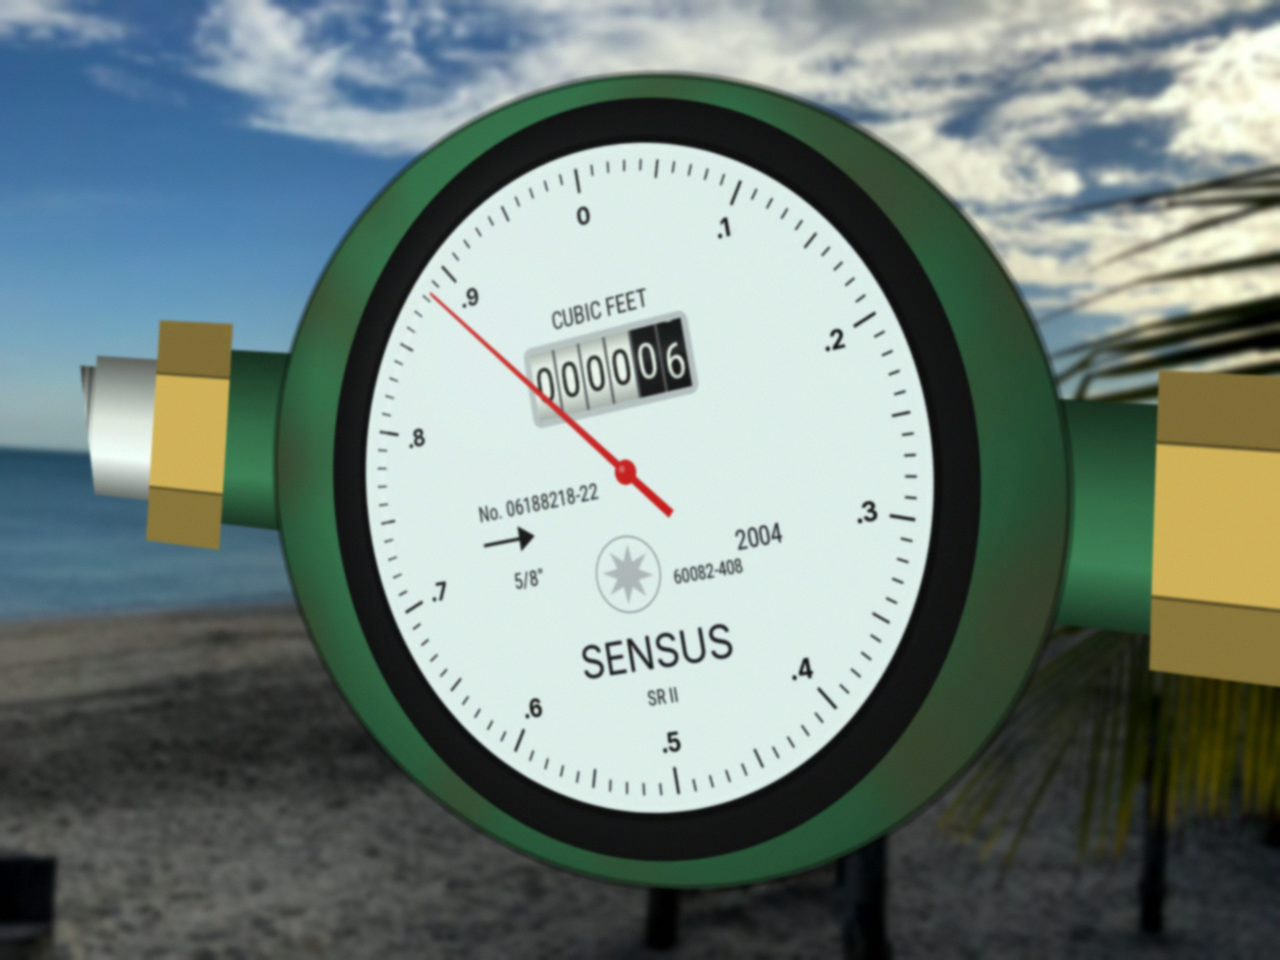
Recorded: 5.88; ft³
